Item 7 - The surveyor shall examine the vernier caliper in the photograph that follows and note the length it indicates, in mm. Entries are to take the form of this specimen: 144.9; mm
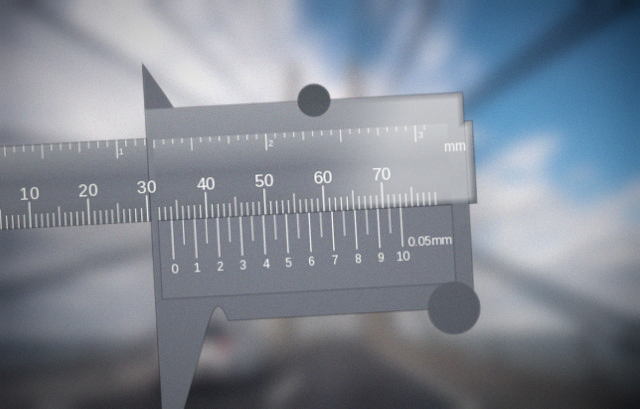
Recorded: 34.0; mm
